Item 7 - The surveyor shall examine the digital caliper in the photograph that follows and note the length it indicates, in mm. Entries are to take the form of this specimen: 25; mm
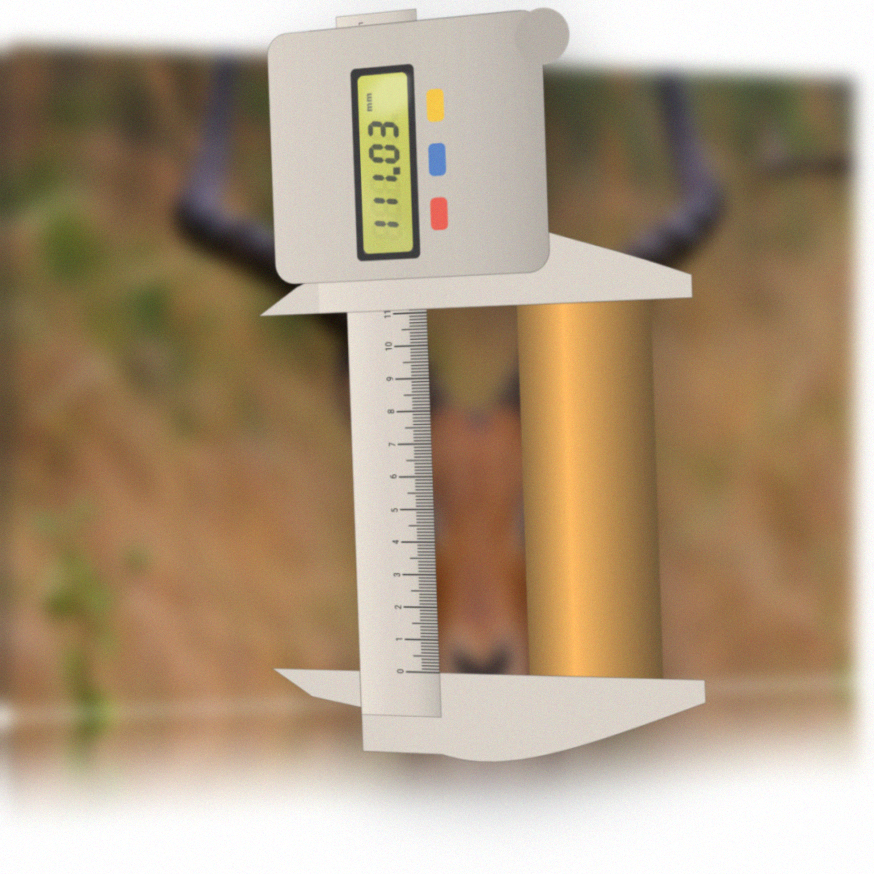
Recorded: 111.03; mm
